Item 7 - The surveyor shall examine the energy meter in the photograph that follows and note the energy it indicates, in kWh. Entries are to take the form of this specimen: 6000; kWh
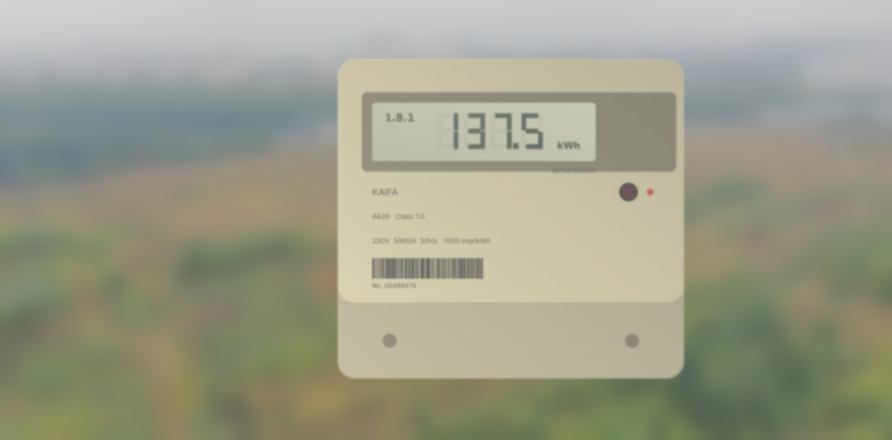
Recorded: 137.5; kWh
